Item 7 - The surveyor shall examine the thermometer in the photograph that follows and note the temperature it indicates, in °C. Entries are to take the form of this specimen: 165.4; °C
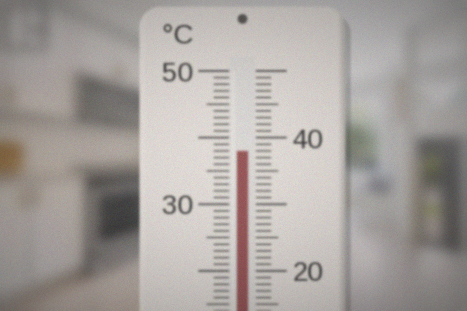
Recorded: 38; °C
